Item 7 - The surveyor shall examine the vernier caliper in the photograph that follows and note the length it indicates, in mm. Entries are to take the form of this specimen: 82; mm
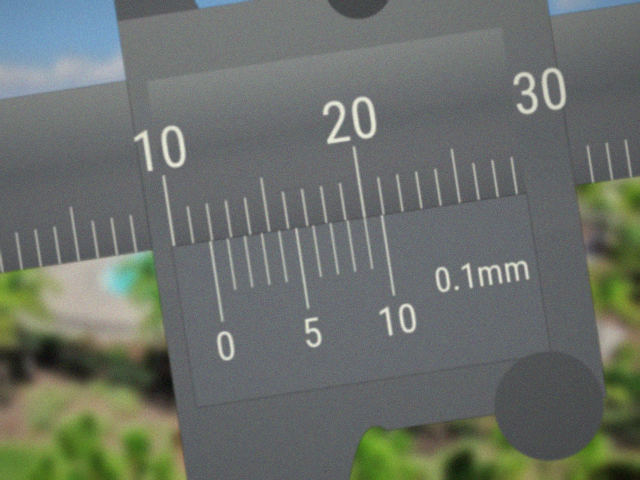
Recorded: 11.9; mm
